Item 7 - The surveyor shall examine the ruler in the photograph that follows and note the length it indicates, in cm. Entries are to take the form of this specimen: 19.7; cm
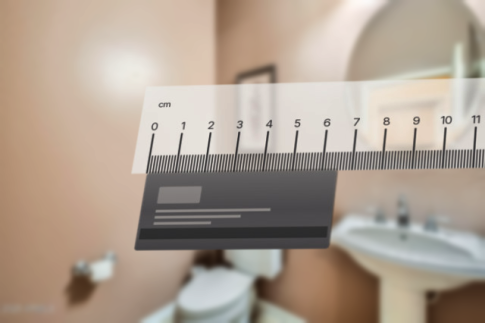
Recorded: 6.5; cm
